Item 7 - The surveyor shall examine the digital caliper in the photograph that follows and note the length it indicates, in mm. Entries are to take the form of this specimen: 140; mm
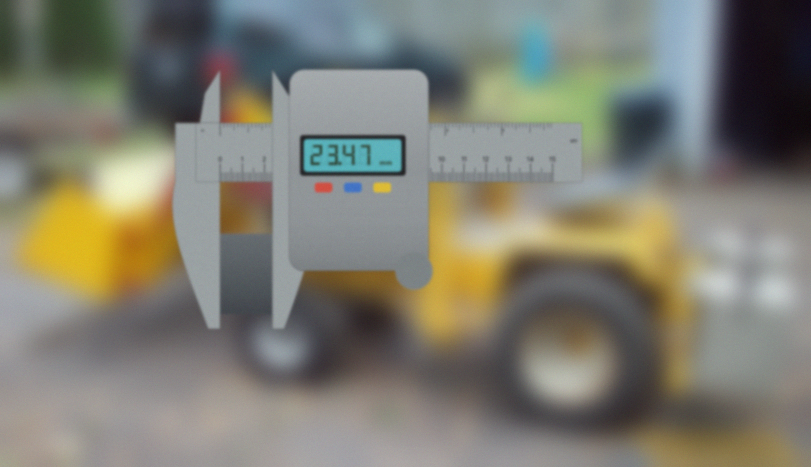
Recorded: 23.47; mm
